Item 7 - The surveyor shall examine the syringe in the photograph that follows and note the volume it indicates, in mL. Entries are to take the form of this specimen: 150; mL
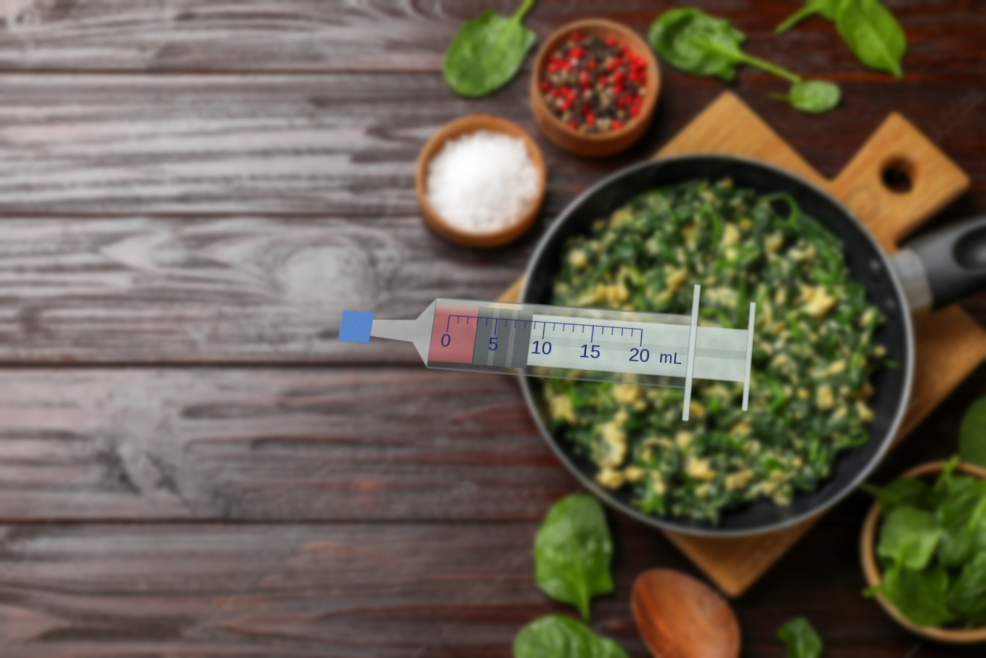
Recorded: 3; mL
